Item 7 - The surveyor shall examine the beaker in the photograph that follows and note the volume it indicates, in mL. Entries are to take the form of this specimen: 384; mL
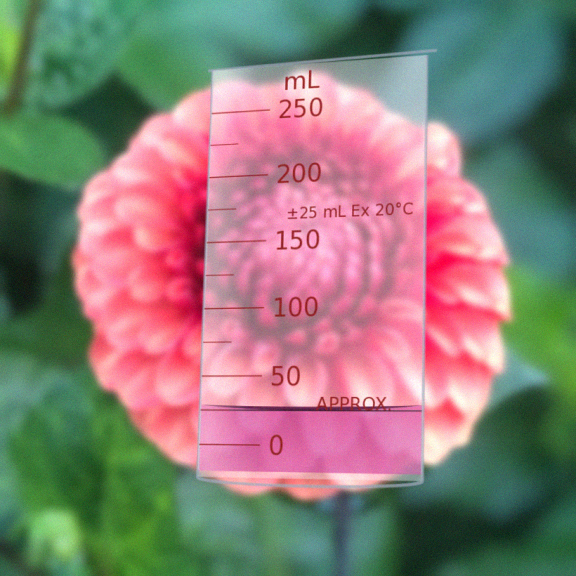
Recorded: 25; mL
